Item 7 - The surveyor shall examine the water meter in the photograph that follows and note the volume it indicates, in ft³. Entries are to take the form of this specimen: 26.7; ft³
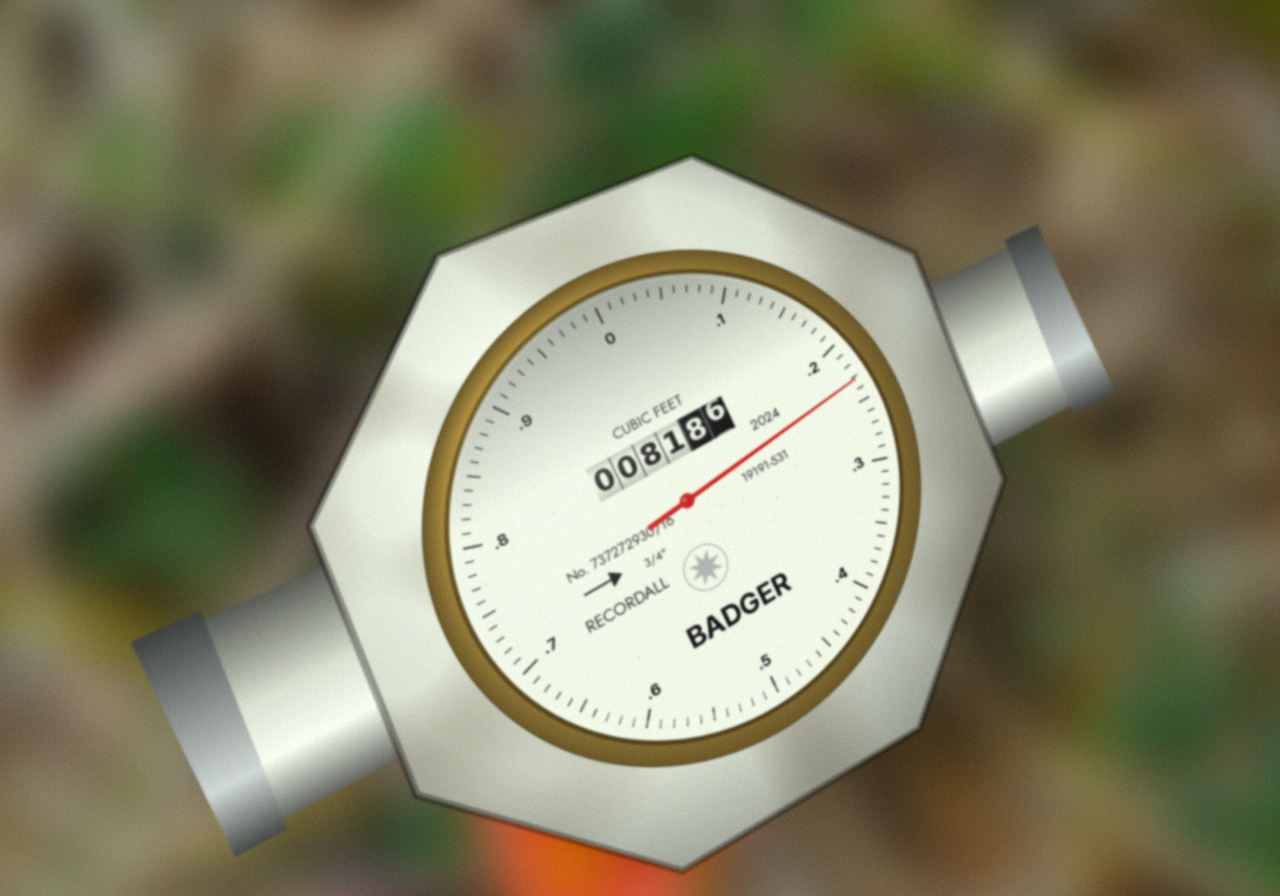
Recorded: 8186.23; ft³
